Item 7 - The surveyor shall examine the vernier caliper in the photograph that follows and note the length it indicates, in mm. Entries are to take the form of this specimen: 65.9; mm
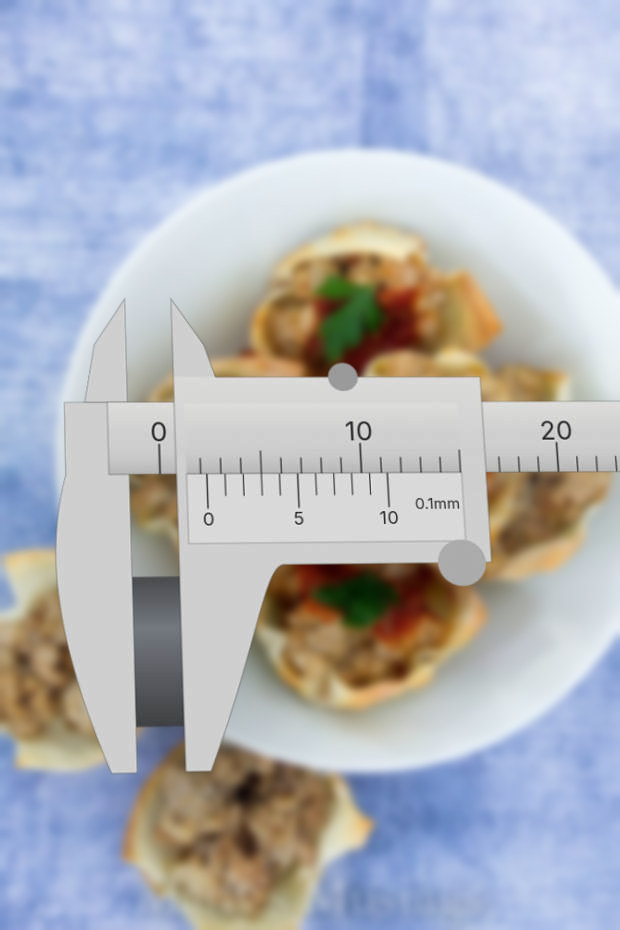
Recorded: 2.3; mm
